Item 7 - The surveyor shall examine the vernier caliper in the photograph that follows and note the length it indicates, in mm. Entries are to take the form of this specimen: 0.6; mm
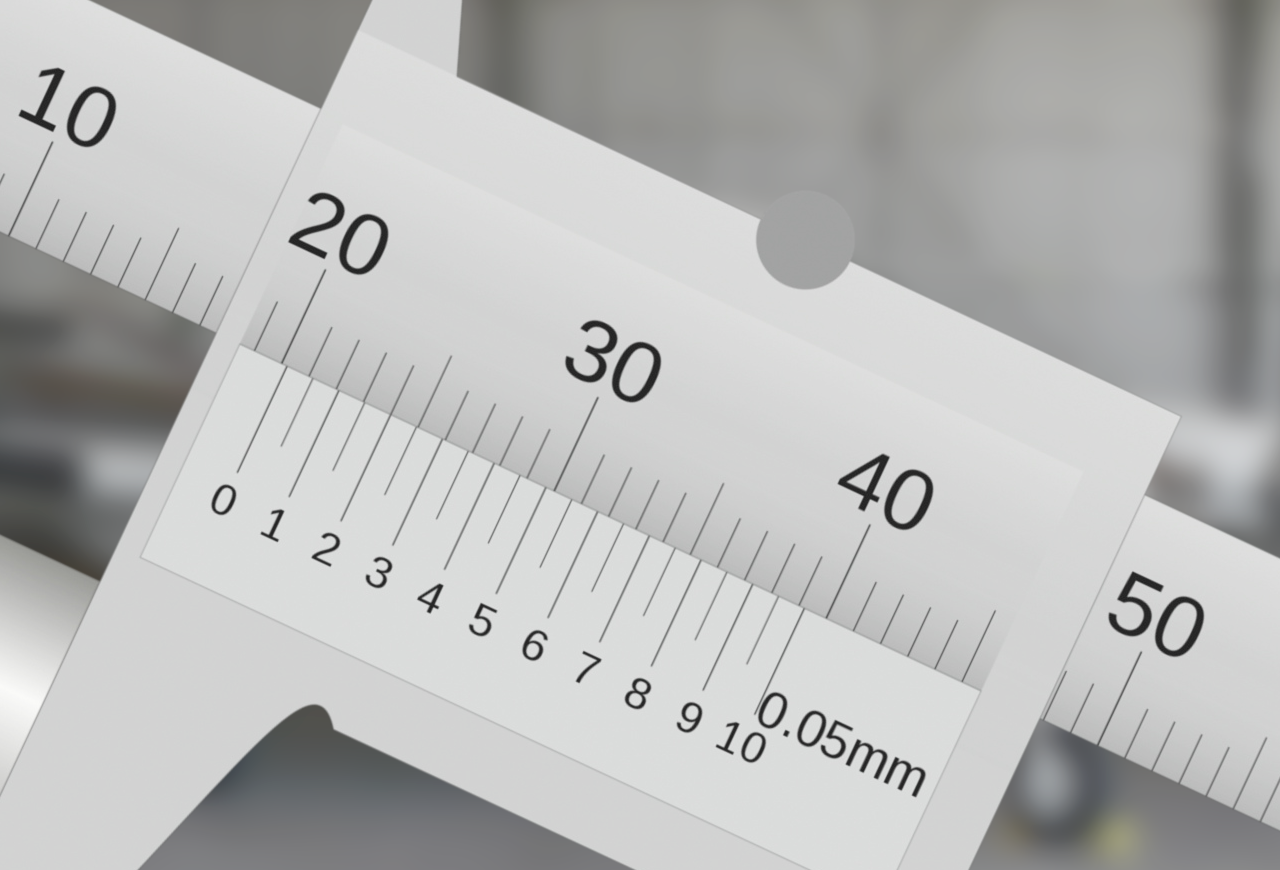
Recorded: 20.20; mm
